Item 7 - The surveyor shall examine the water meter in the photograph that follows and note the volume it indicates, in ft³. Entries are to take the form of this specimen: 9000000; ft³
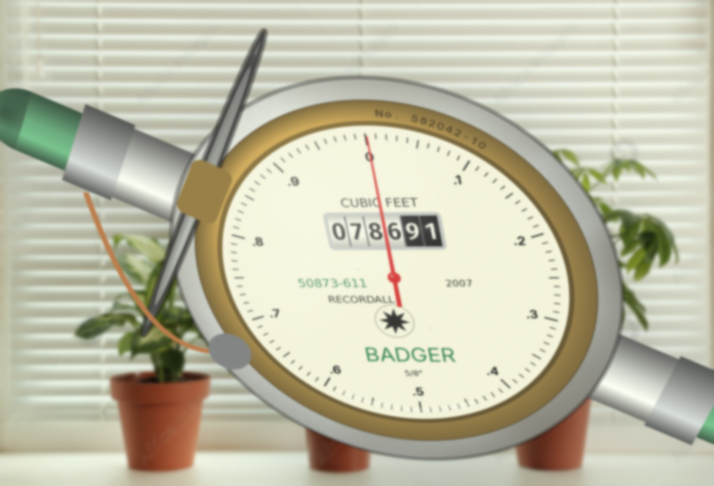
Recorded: 78691.00; ft³
